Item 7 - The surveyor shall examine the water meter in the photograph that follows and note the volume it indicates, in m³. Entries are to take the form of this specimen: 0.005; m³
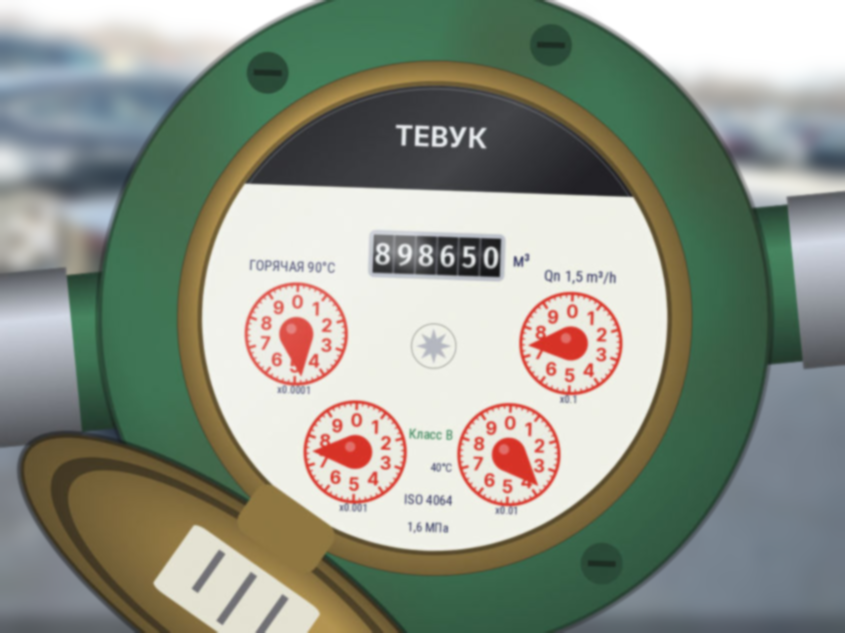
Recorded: 898650.7374; m³
